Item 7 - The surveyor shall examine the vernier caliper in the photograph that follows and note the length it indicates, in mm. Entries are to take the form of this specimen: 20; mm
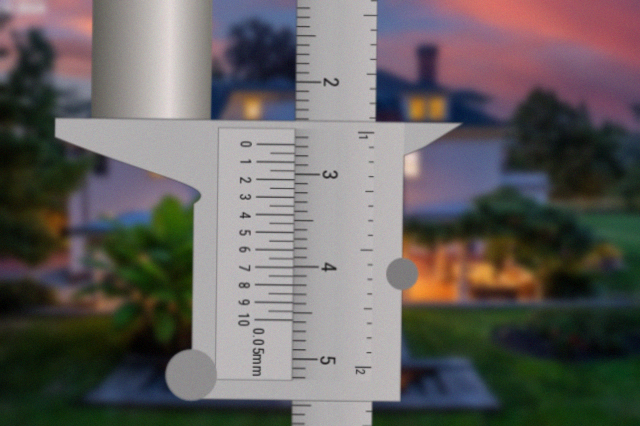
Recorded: 26.8; mm
